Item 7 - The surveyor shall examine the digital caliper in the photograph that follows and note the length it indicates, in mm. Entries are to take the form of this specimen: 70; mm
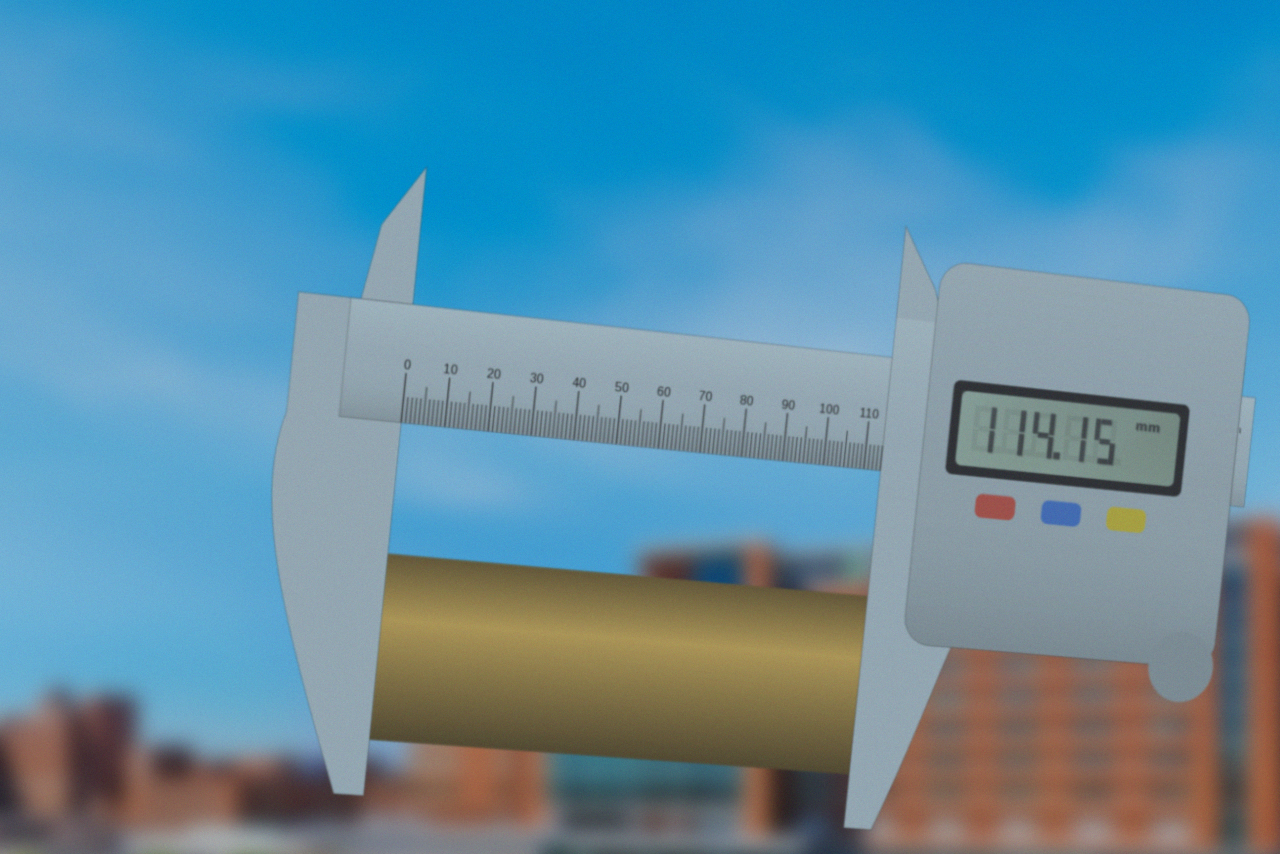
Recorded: 114.15; mm
